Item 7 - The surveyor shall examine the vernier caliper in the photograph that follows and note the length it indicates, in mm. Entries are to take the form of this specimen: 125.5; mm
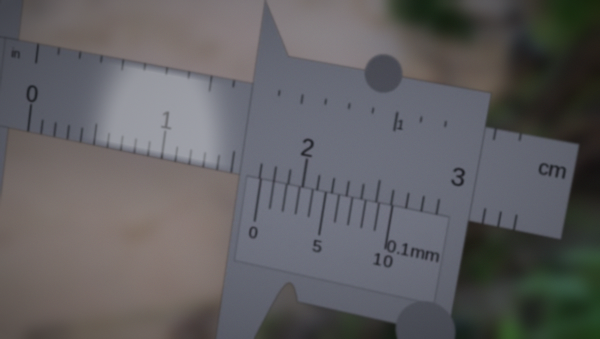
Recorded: 17.1; mm
